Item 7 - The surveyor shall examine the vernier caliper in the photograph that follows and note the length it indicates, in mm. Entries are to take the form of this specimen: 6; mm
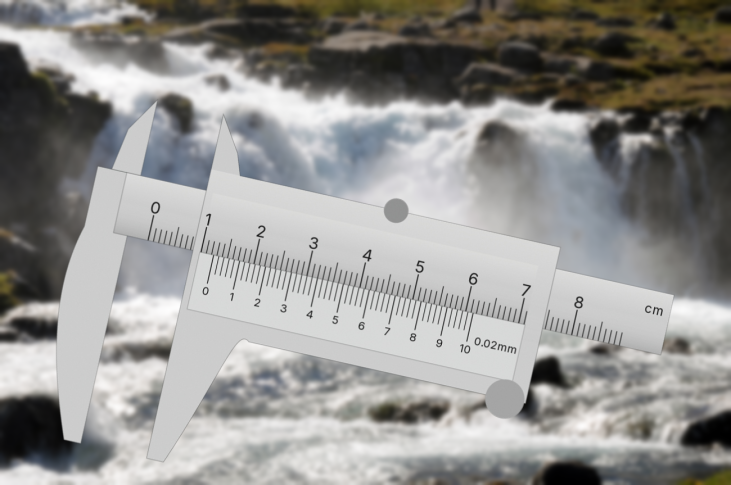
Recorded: 12.4; mm
